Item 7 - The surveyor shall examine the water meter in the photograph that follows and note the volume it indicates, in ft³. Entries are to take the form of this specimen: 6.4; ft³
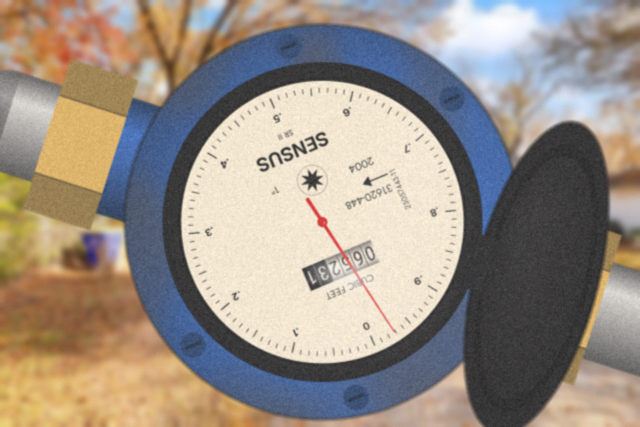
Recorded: 65230.97; ft³
